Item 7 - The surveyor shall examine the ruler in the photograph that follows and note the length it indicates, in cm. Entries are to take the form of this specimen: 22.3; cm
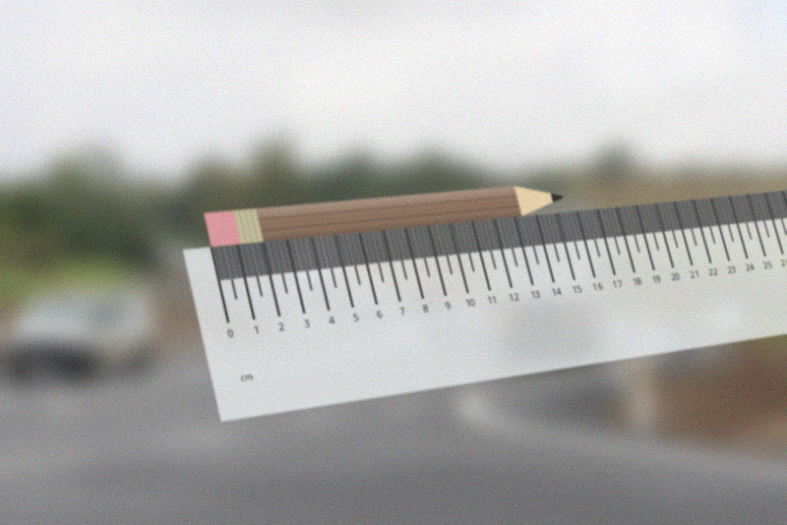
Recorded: 15.5; cm
